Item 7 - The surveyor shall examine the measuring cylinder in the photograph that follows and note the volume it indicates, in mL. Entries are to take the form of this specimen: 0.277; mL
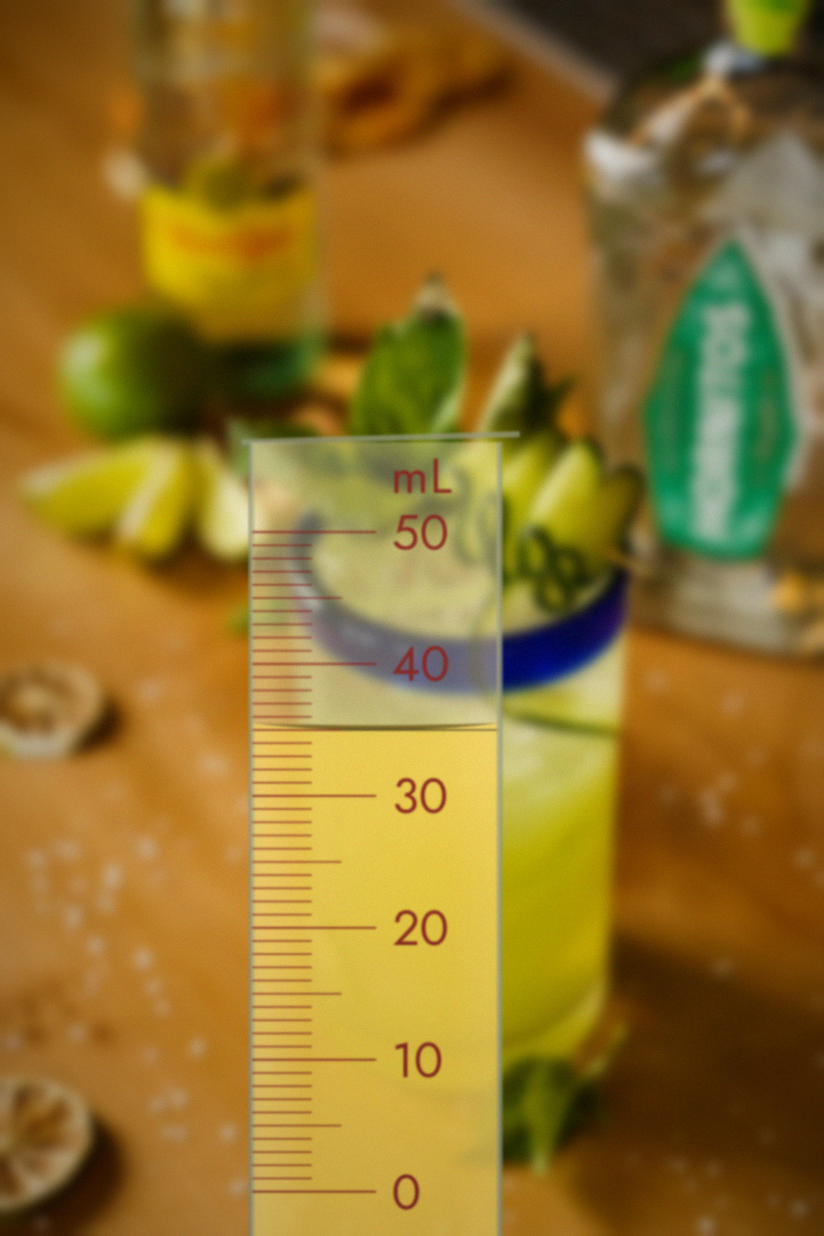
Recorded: 35; mL
